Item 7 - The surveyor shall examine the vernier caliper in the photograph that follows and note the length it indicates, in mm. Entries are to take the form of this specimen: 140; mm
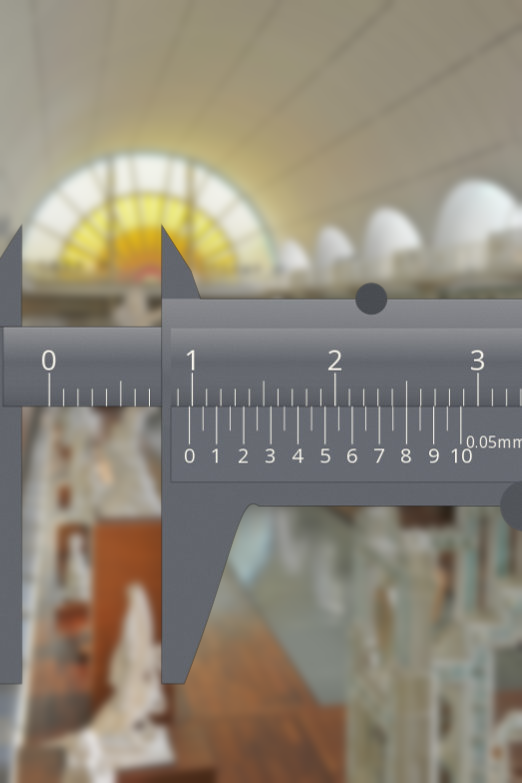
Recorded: 9.8; mm
